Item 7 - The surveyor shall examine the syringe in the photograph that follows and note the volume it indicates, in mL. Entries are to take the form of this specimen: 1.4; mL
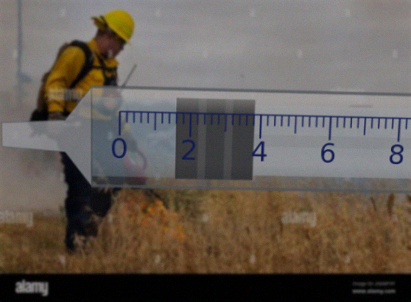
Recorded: 1.6; mL
